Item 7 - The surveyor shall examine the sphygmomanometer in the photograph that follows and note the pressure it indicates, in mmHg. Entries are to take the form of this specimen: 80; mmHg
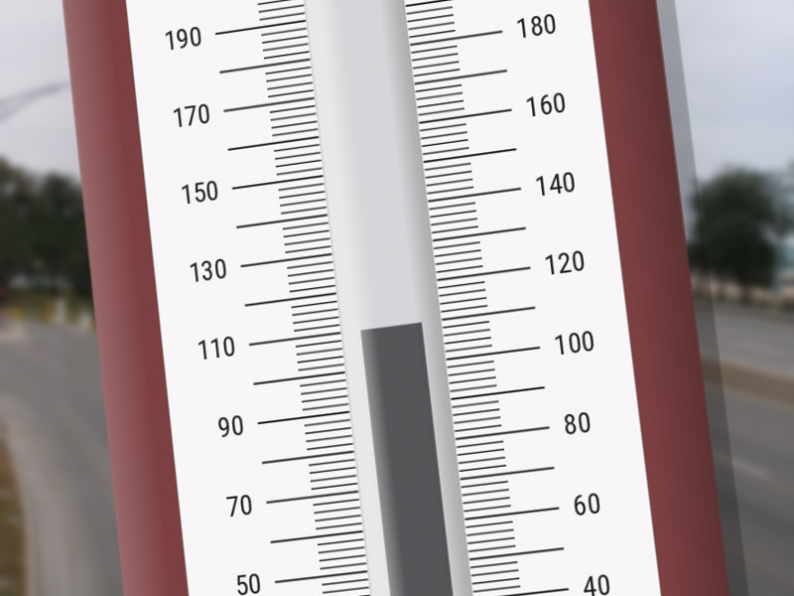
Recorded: 110; mmHg
